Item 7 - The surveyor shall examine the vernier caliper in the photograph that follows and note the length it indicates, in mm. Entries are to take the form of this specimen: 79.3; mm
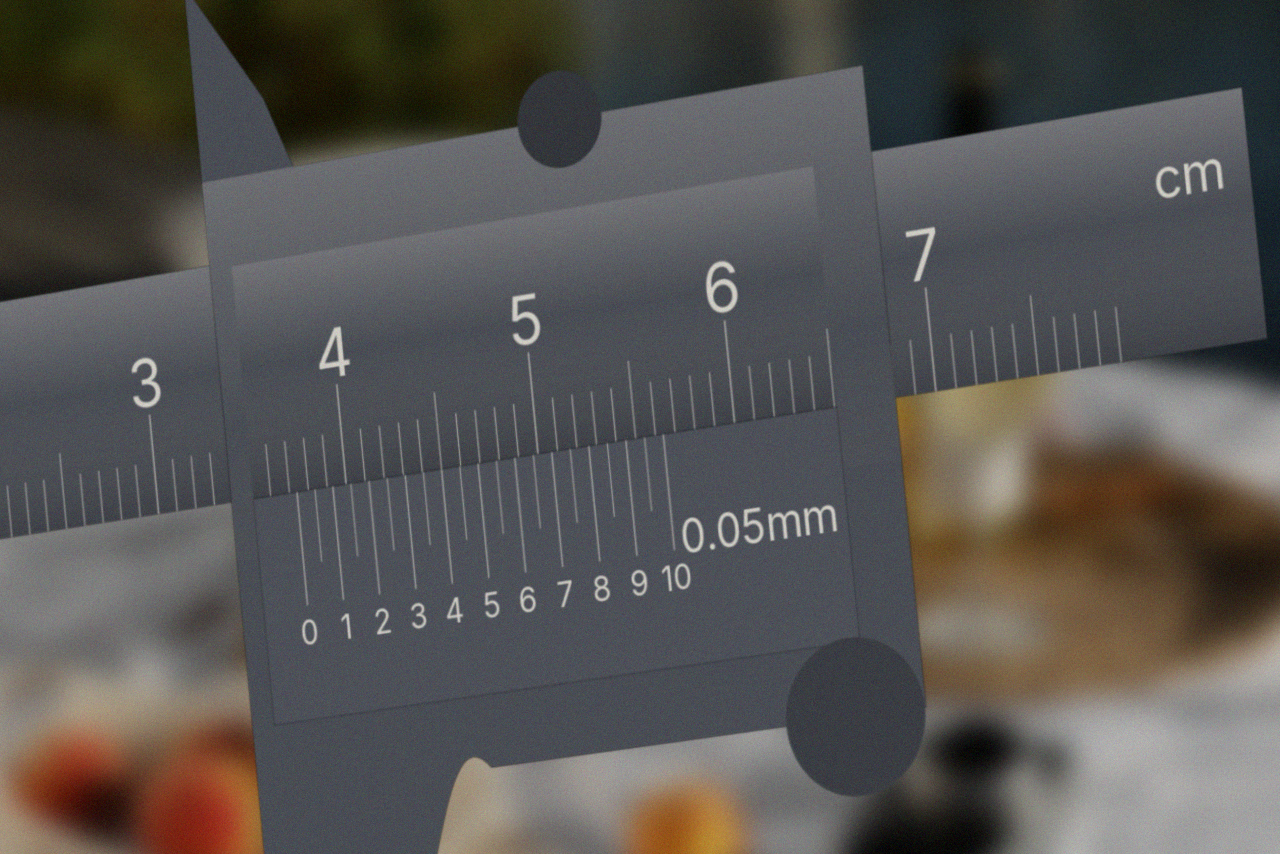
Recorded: 37.4; mm
